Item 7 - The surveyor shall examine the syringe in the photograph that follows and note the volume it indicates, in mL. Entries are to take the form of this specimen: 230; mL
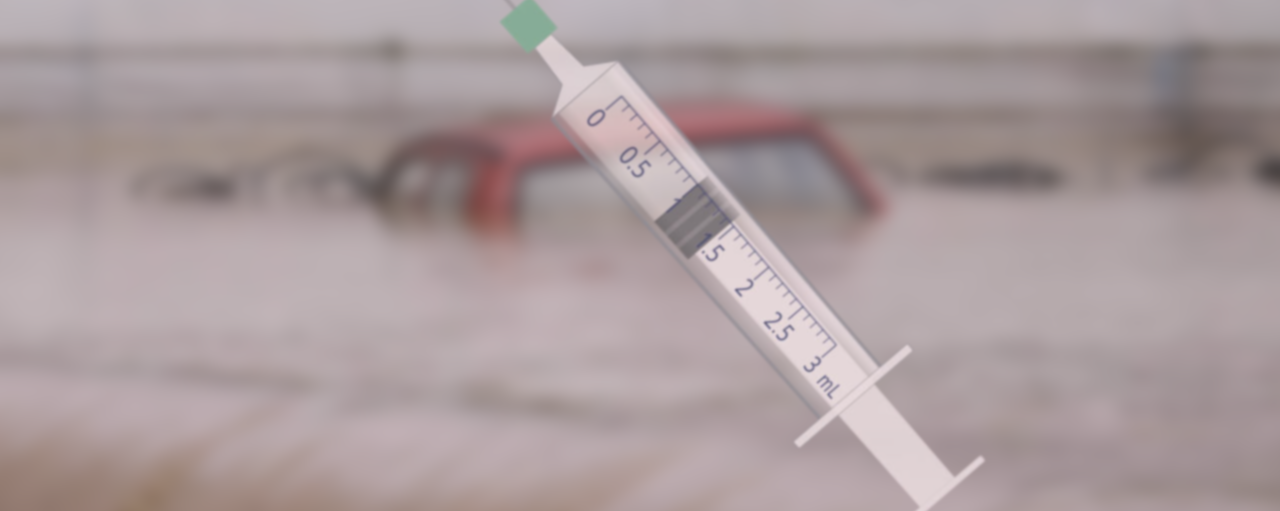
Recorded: 1; mL
